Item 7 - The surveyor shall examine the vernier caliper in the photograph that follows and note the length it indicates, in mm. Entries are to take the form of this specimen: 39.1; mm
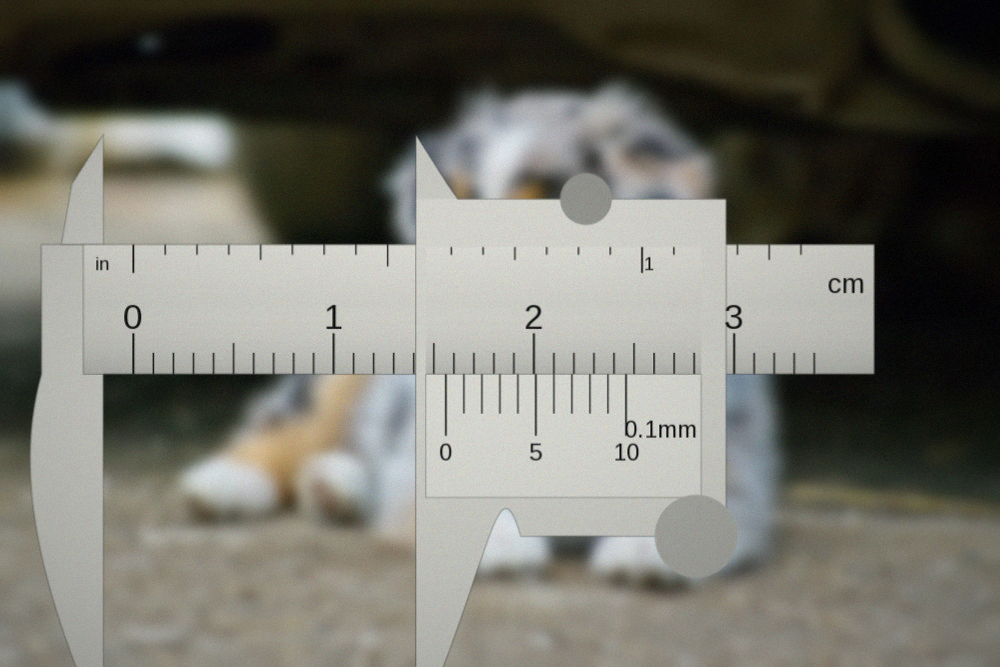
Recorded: 15.6; mm
